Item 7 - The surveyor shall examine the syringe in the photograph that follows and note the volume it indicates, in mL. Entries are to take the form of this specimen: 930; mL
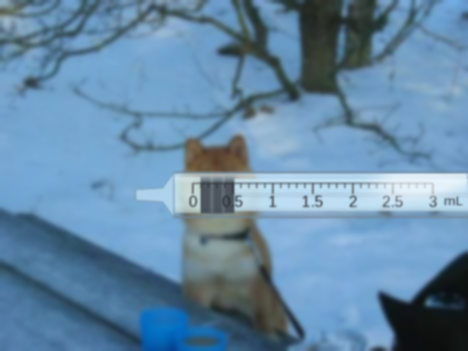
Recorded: 0.1; mL
